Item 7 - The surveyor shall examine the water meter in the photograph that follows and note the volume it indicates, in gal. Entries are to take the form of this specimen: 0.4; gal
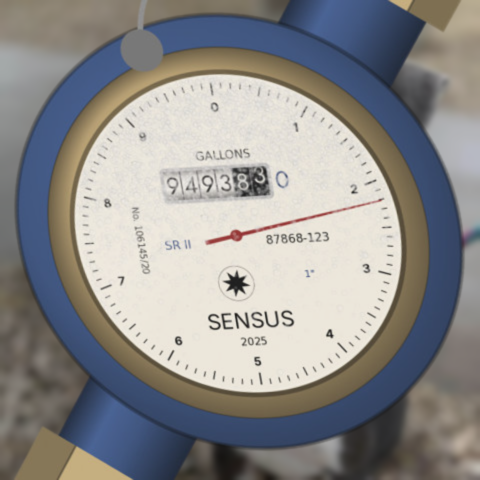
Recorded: 9493832.2; gal
